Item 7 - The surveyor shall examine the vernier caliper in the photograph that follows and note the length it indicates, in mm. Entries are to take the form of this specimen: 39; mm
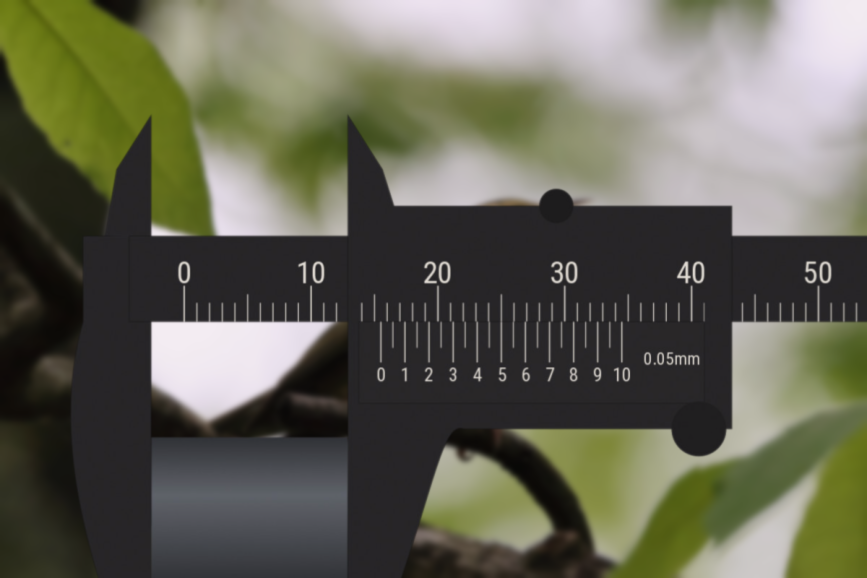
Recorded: 15.5; mm
